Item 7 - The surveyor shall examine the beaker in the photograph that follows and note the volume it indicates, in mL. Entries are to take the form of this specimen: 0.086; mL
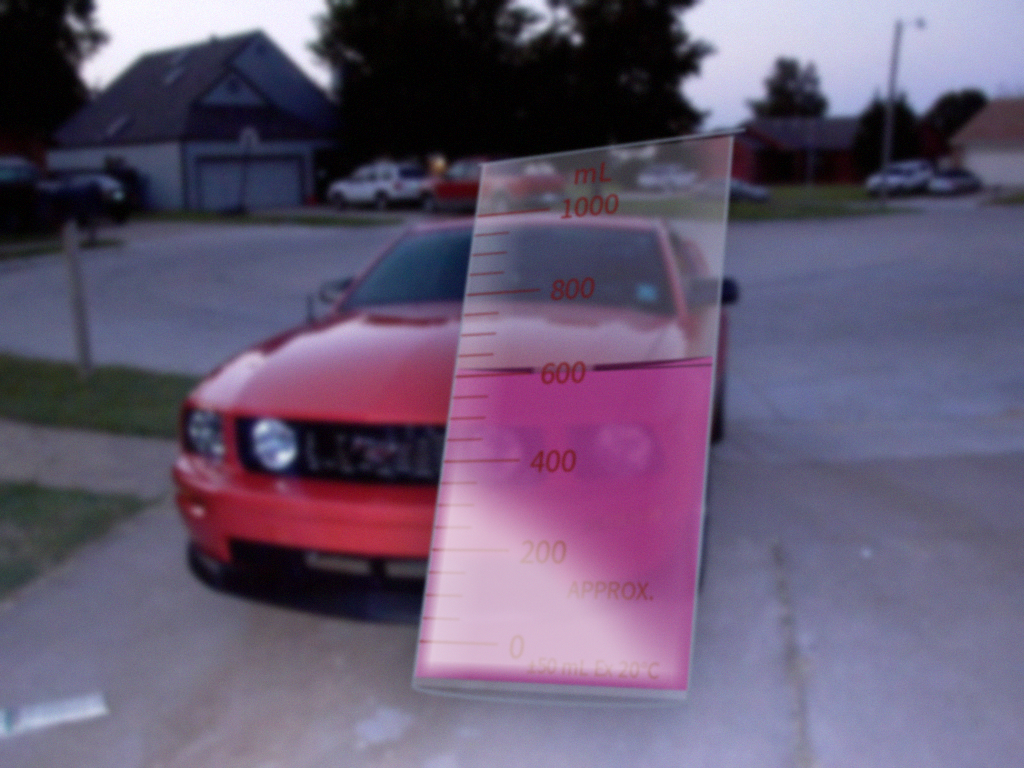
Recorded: 600; mL
